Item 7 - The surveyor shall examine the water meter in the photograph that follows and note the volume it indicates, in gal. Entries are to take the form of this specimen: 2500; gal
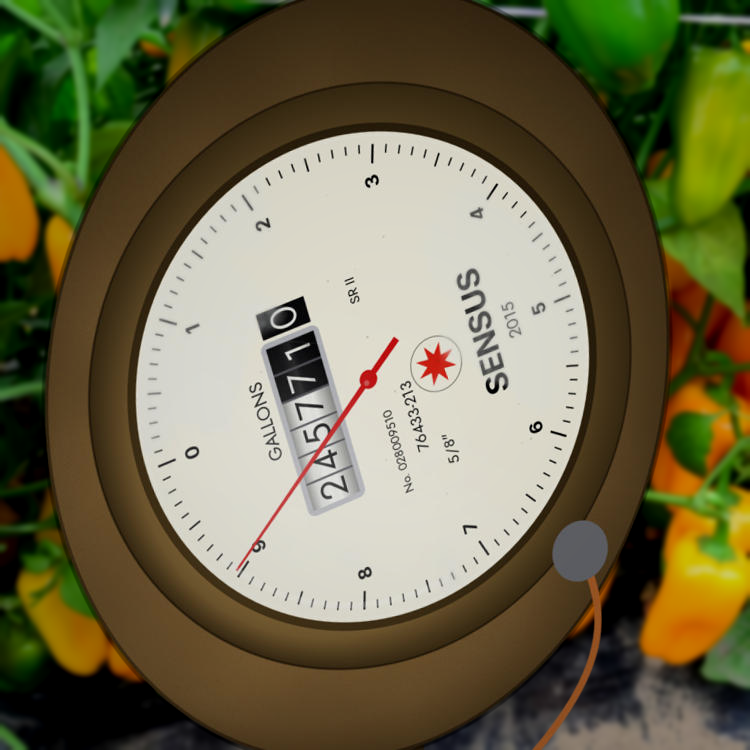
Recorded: 2457709.0; gal
